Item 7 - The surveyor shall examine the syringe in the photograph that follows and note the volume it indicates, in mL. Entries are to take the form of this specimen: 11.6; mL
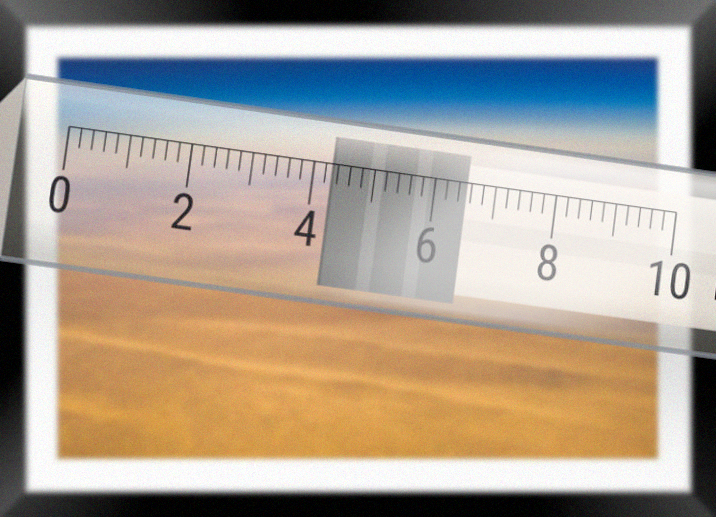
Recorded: 4.3; mL
